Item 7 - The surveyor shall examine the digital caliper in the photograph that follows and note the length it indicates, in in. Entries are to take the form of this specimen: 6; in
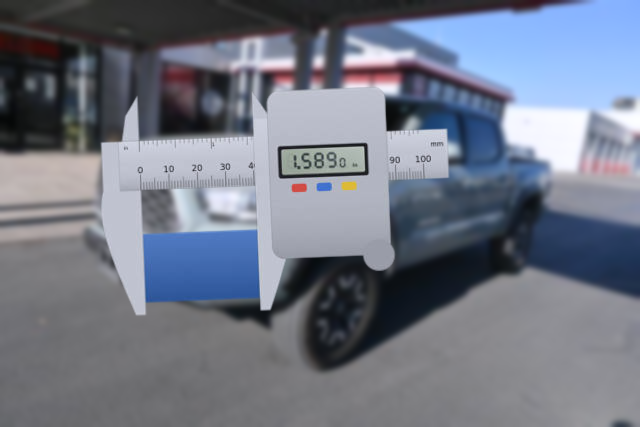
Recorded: 1.5890; in
